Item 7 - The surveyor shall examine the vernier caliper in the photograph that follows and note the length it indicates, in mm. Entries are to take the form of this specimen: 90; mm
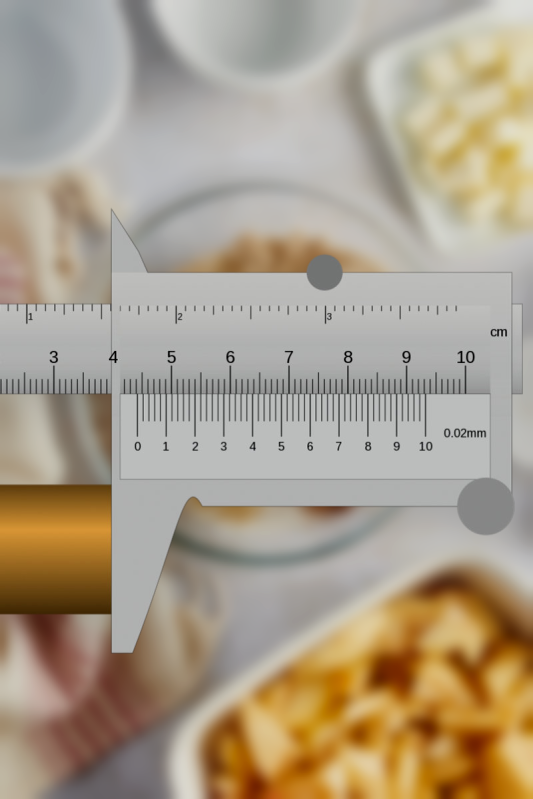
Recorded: 44.2; mm
